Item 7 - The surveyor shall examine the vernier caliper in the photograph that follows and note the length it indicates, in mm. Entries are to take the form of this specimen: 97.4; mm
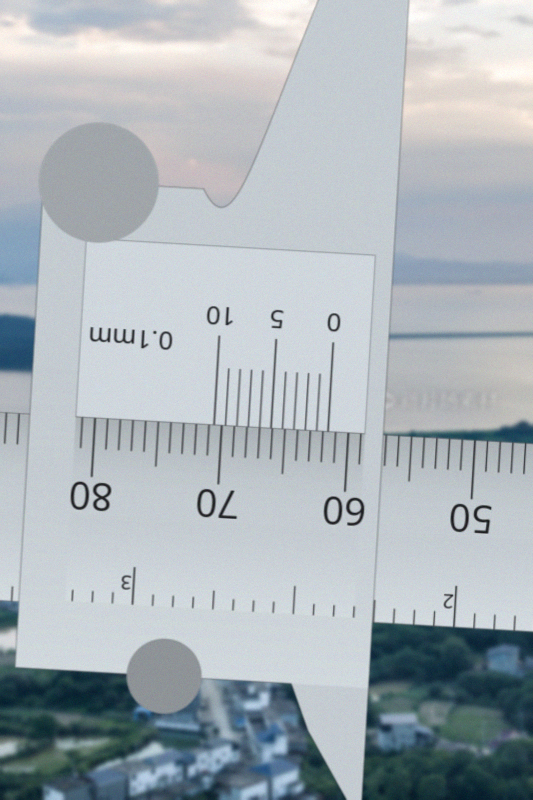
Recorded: 61.6; mm
